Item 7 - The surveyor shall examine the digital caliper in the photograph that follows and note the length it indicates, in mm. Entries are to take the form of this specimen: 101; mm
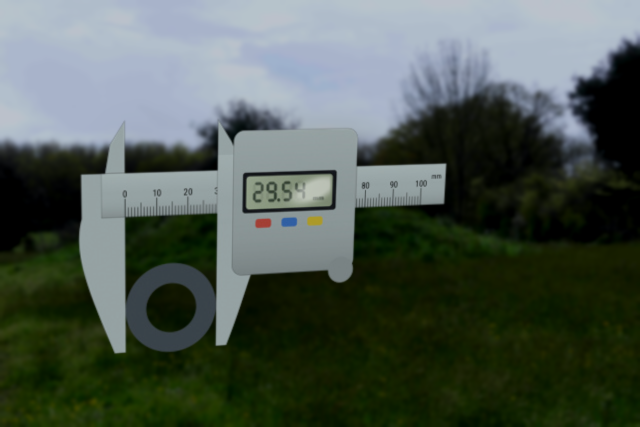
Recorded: 29.54; mm
